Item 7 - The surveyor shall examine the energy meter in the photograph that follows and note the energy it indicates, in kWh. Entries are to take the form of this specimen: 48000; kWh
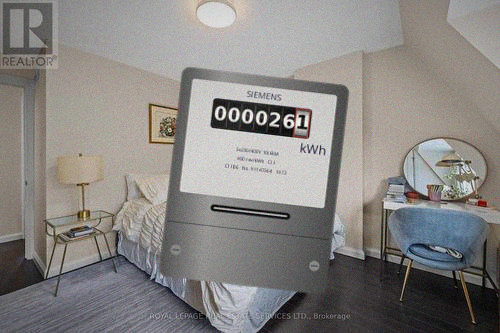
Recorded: 26.1; kWh
